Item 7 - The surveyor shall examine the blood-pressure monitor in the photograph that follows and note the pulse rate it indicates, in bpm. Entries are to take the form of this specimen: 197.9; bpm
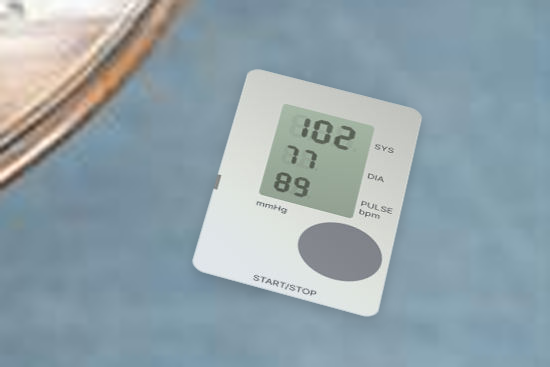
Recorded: 89; bpm
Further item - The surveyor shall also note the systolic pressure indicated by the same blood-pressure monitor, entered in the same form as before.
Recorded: 102; mmHg
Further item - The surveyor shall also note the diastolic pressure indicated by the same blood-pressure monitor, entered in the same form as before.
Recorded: 77; mmHg
